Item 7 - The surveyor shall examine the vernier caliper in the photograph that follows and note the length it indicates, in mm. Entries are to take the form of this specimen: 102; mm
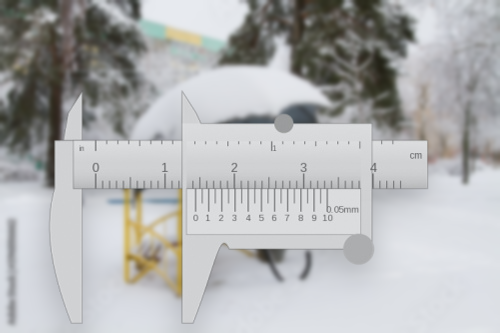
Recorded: 14.4; mm
